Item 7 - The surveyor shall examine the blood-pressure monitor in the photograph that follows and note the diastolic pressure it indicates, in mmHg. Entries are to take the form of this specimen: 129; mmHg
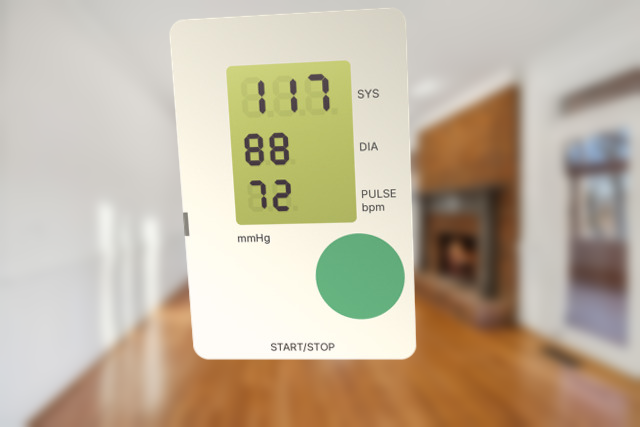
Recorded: 88; mmHg
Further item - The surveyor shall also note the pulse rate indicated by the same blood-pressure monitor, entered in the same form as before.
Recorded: 72; bpm
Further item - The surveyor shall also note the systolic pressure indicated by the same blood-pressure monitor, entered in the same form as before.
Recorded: 117; mmHg
